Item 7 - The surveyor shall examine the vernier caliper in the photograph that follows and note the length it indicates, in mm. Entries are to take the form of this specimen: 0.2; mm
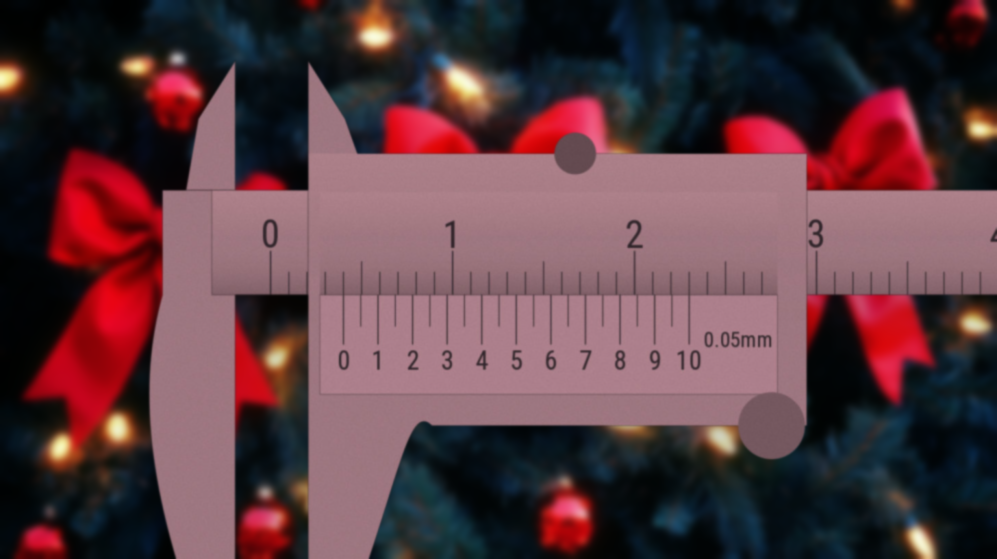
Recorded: 4.0; mm
